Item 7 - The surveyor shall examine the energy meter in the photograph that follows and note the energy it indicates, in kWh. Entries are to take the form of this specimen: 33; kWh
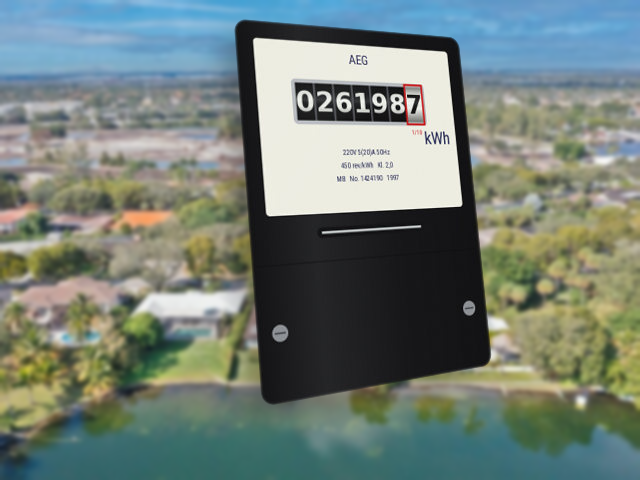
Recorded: 26198.7; kWh
